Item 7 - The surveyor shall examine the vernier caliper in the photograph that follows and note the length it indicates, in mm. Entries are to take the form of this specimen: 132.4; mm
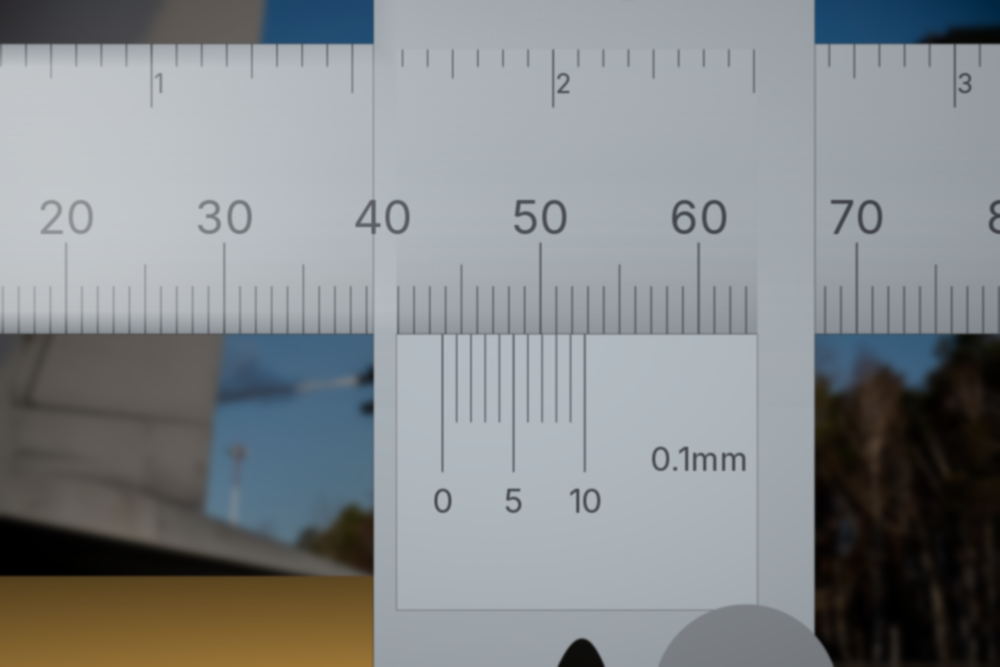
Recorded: 43.8; mm
